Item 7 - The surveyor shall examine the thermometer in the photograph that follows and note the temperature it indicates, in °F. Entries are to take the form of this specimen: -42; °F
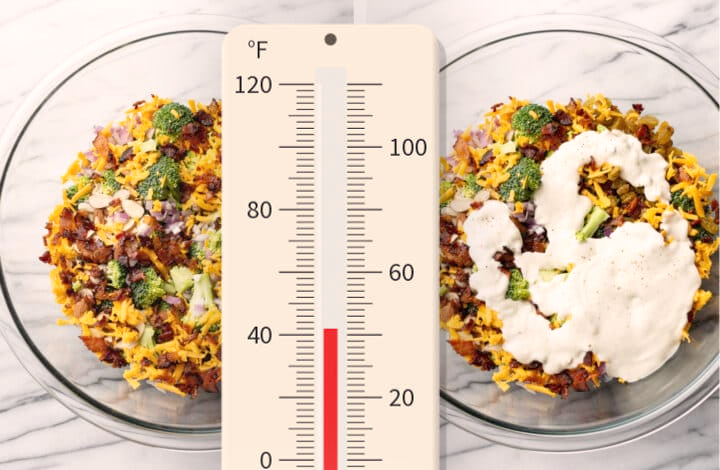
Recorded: 42; °F
